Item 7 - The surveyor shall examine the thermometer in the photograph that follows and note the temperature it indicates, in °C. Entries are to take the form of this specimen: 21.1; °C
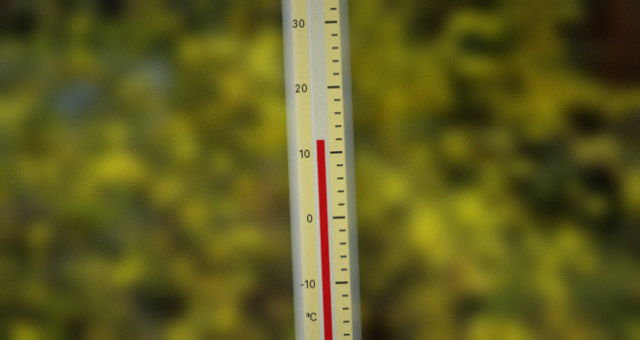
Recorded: 12; °C
